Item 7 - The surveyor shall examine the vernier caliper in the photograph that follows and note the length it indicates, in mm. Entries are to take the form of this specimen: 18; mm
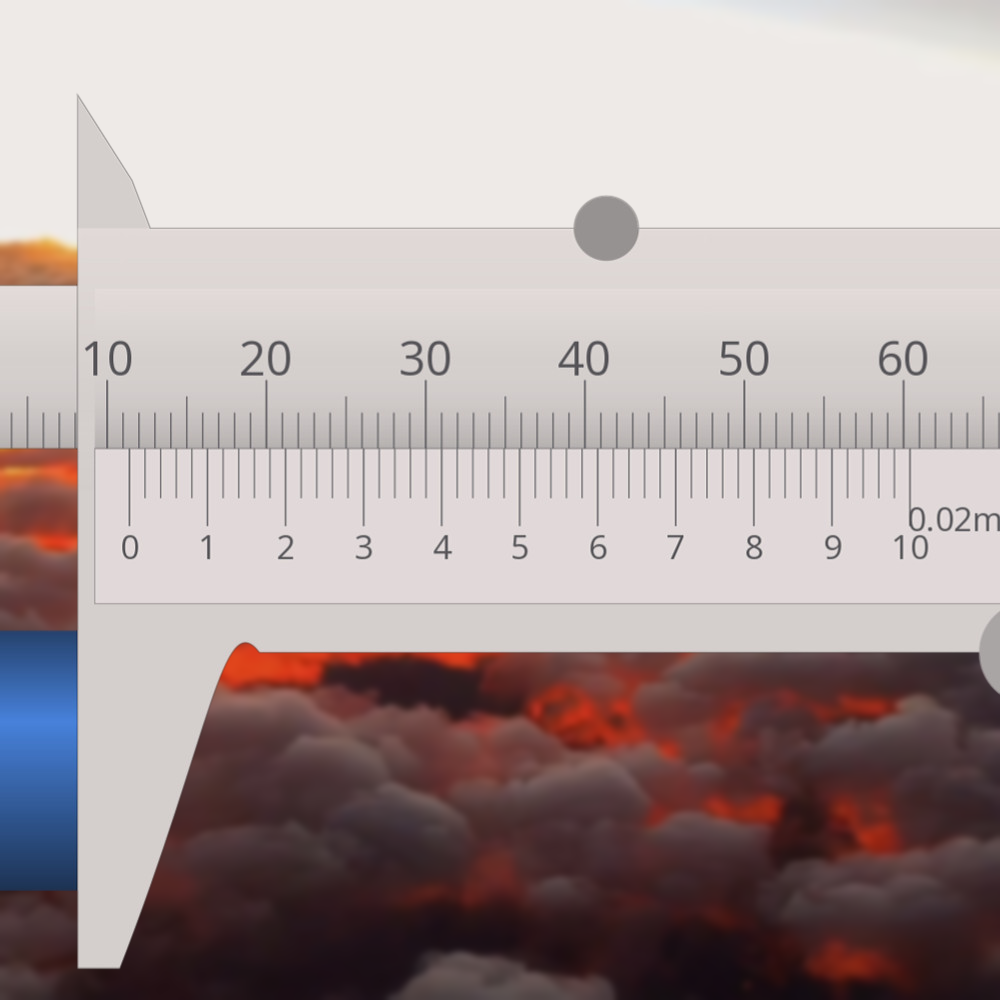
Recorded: 11.4; mm
